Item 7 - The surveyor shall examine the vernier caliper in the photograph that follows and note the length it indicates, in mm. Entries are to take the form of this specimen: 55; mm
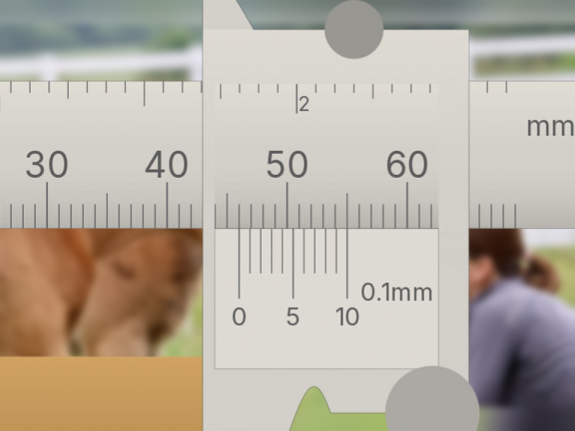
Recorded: 46.0; mm
